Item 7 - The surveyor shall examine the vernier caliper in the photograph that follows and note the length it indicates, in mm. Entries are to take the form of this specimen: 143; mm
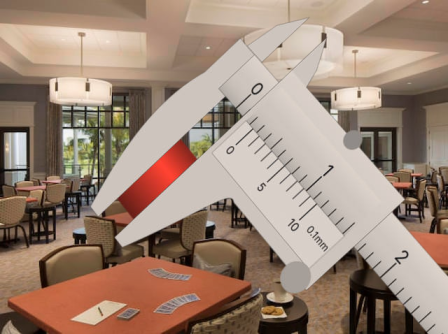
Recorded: 2.5; mm
